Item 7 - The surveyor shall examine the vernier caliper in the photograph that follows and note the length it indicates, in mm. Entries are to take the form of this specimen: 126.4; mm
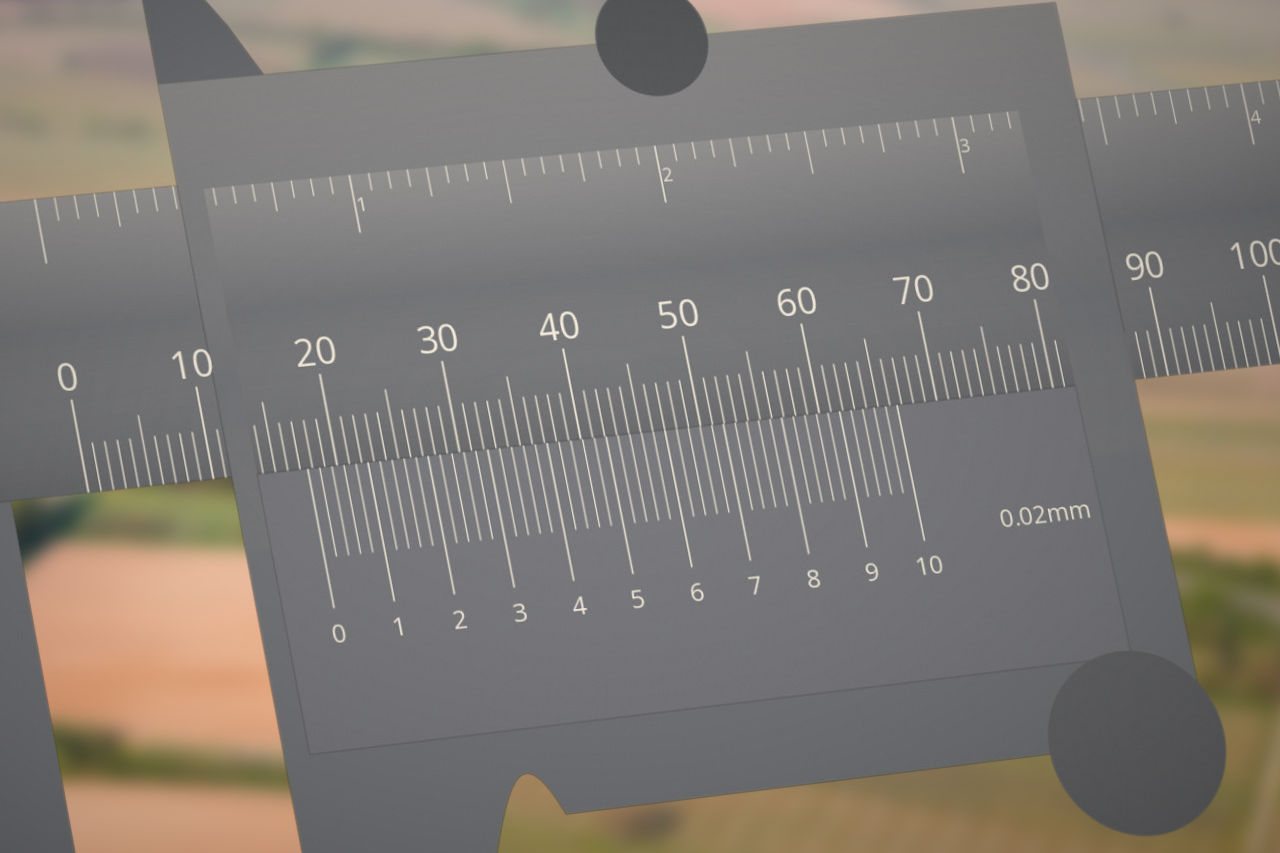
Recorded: 17.6; mm
